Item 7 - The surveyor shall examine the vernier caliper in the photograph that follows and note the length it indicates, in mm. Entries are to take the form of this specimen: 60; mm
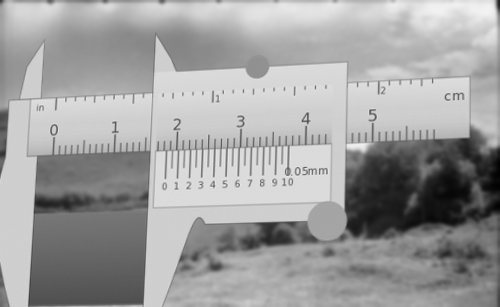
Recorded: 18.4; mm
